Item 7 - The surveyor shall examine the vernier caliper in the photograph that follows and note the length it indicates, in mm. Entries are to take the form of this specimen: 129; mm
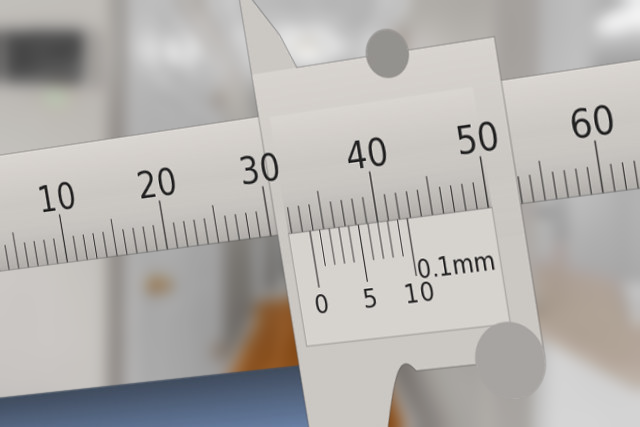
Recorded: 33.7; mm
